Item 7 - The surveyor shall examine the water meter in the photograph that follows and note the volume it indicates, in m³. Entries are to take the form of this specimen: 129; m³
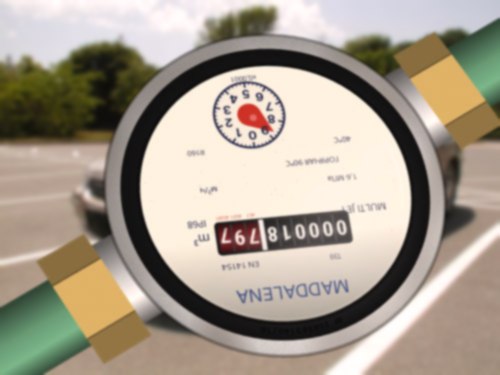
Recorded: 18.7968; m³
